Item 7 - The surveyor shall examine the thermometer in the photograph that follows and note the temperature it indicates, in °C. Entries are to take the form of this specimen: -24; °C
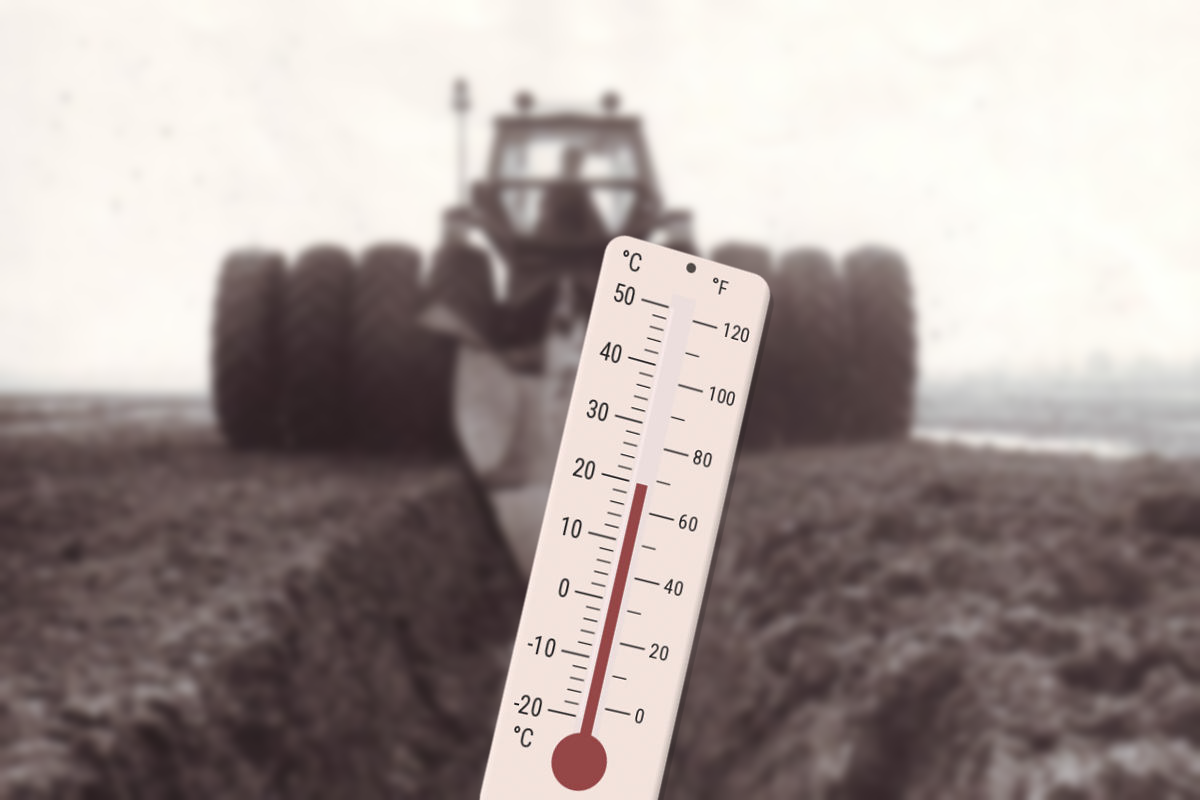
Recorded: 20; °C
